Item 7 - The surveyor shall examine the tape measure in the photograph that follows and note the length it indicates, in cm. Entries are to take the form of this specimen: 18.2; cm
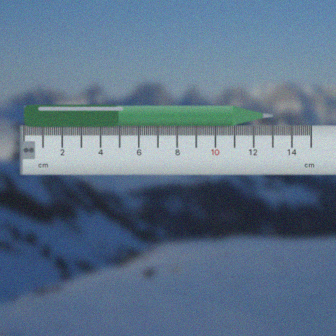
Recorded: 13; cm
